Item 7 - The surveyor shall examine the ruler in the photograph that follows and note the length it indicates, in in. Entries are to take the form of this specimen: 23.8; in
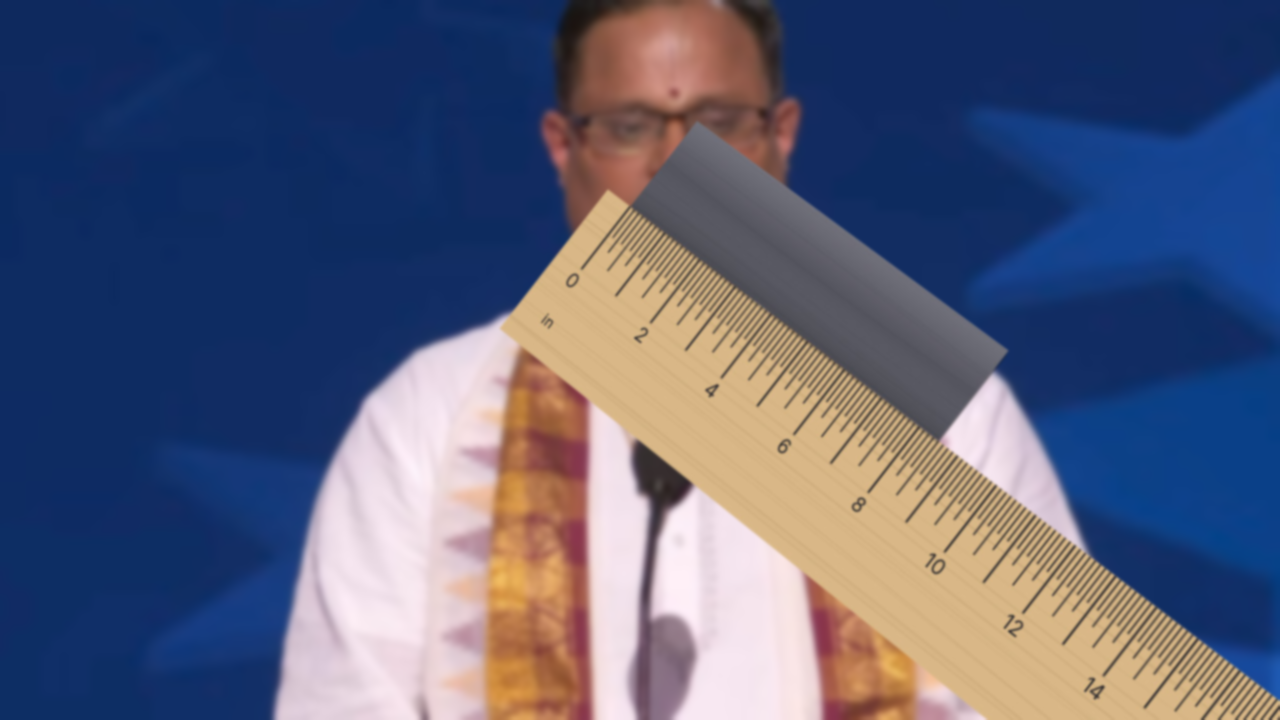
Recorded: 8.5; in
